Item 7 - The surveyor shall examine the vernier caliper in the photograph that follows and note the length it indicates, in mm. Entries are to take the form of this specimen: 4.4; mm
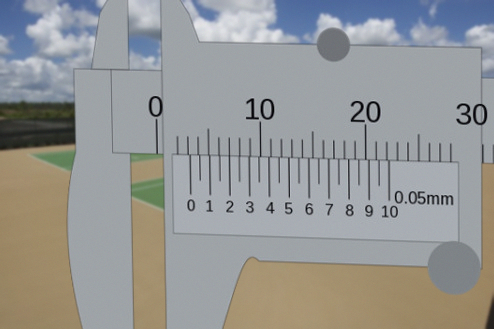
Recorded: 3.2; mm
